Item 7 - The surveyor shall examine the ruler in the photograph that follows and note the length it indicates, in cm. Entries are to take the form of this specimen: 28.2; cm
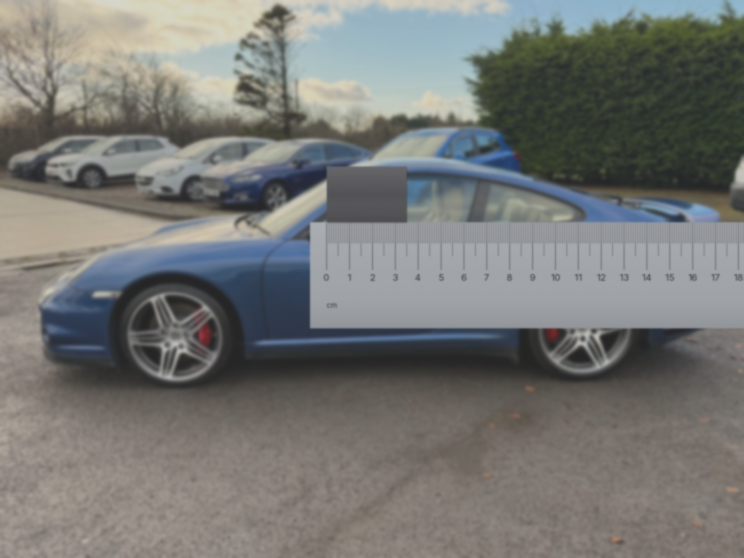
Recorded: 3.5; cm
